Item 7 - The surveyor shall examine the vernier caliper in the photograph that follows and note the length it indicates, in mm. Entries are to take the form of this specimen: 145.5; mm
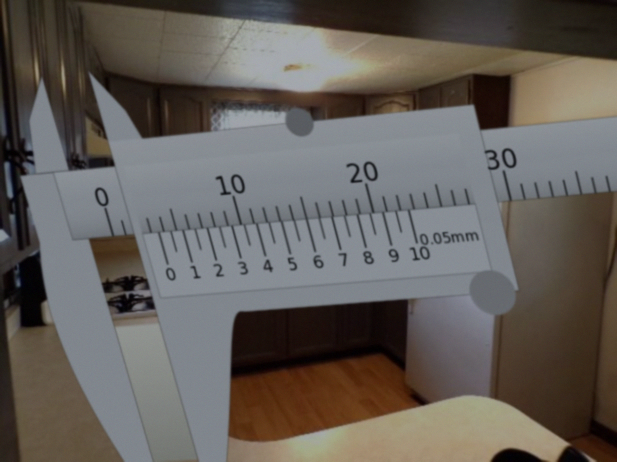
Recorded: 3.6; mm
